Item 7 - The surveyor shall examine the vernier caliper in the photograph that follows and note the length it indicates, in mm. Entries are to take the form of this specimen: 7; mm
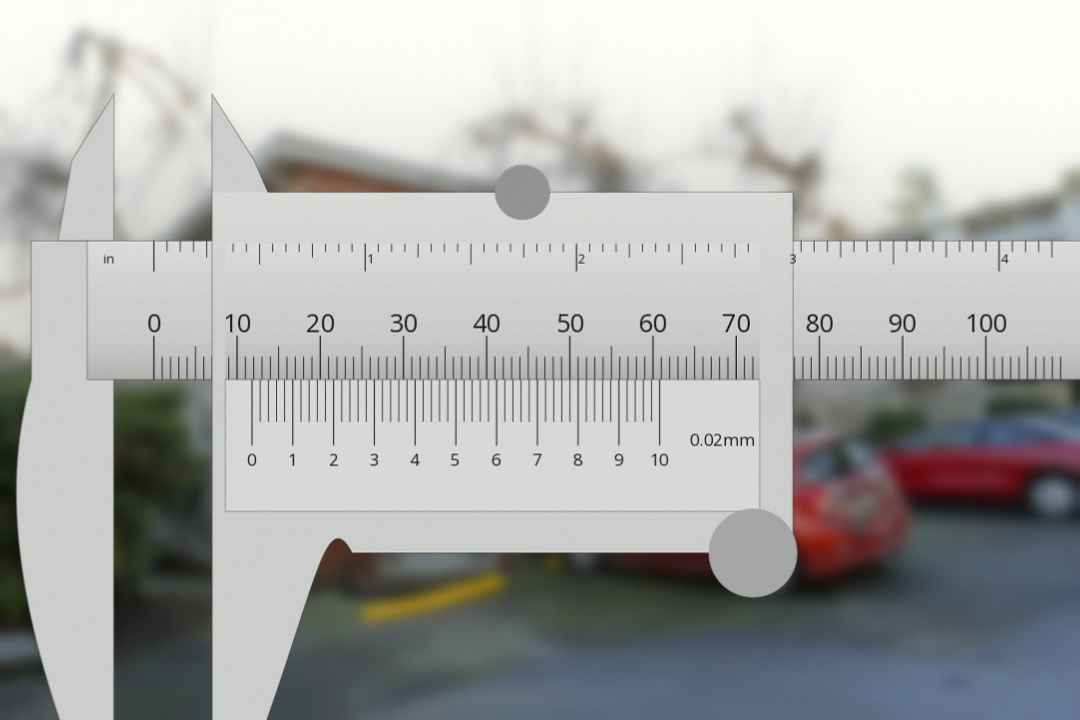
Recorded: 11.8; mm
